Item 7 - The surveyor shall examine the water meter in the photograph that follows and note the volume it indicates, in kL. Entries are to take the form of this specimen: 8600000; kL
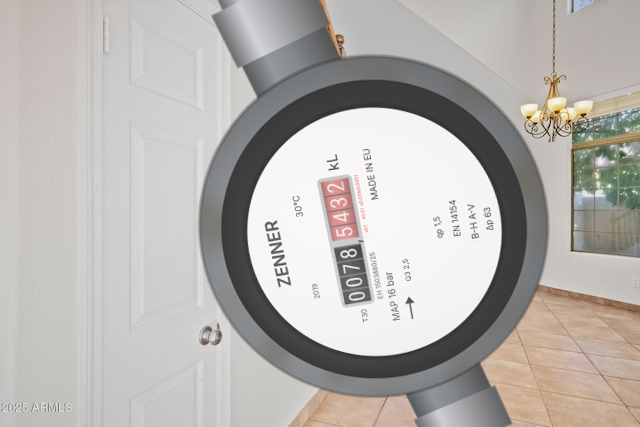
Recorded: 78.5432; kL
